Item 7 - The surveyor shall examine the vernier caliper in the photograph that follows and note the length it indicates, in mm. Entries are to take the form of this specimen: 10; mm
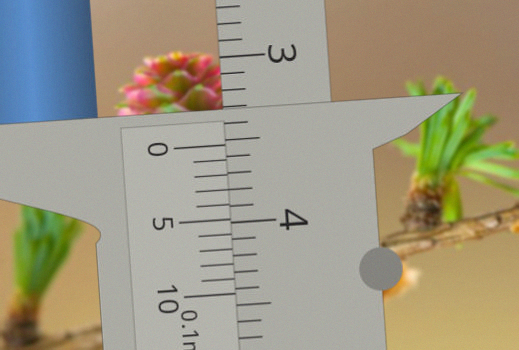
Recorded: 35.3; mm
